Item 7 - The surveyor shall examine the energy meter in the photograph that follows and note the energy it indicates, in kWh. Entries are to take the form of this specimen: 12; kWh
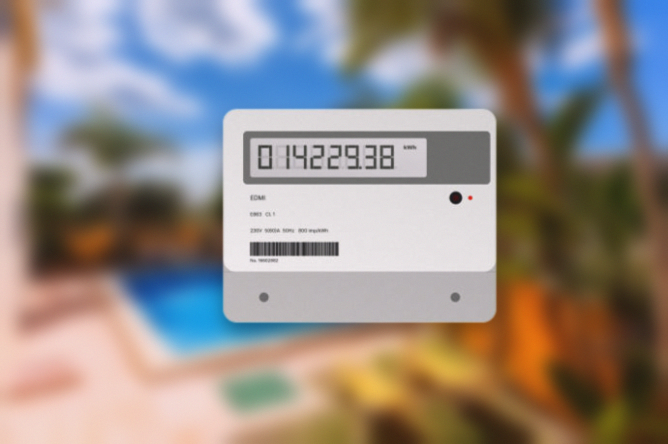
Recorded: 14229.38; kWh
